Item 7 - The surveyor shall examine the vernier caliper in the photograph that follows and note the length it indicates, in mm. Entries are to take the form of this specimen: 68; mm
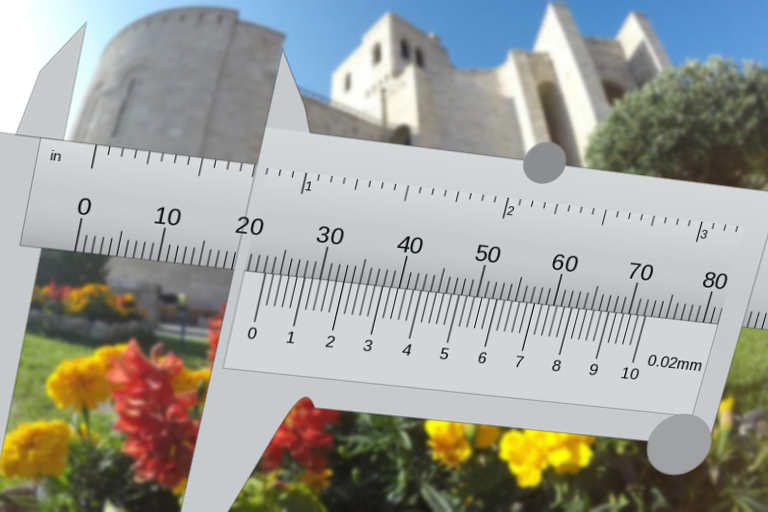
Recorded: 23.2; mm
